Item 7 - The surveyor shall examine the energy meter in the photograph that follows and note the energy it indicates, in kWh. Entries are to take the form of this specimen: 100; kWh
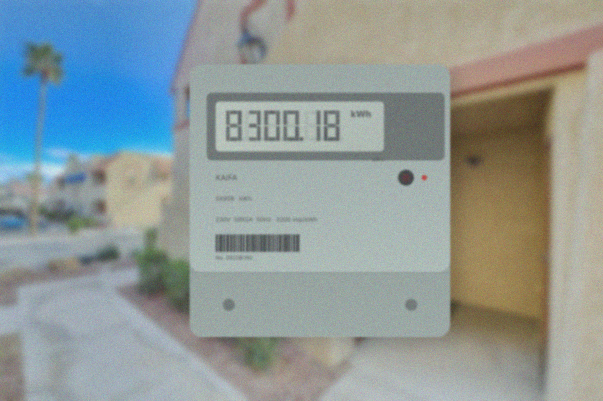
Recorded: 8300.18; kWh
